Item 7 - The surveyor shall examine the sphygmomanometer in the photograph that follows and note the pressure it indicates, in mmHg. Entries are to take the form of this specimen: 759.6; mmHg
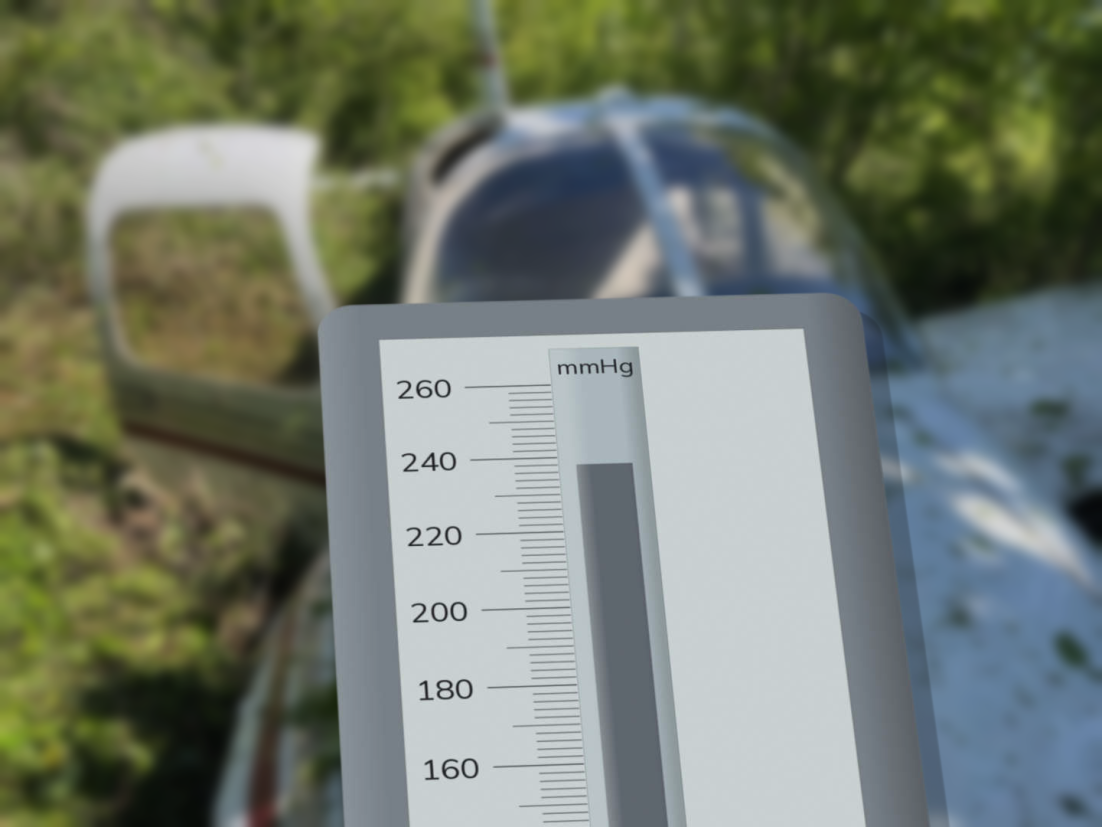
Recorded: 238; mmHg
